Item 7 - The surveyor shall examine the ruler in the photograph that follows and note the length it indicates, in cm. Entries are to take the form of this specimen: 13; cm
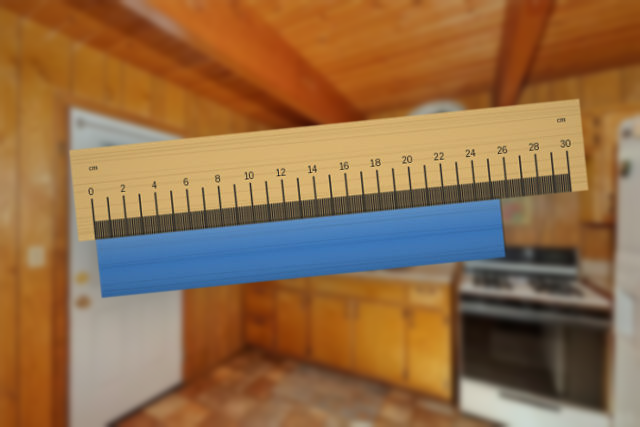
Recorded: 25.5; cm
